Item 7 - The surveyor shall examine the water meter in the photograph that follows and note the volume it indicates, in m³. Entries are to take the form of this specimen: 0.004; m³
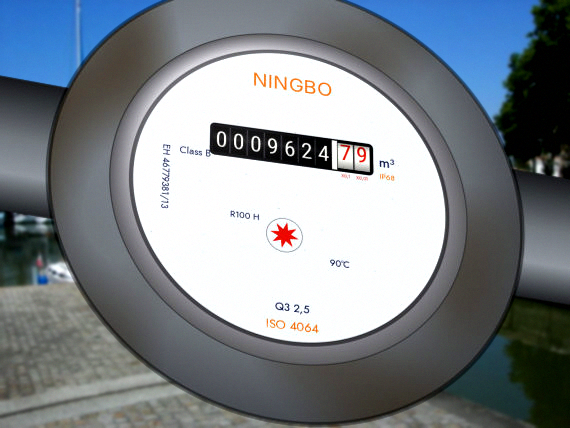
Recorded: 9624.79; m³
